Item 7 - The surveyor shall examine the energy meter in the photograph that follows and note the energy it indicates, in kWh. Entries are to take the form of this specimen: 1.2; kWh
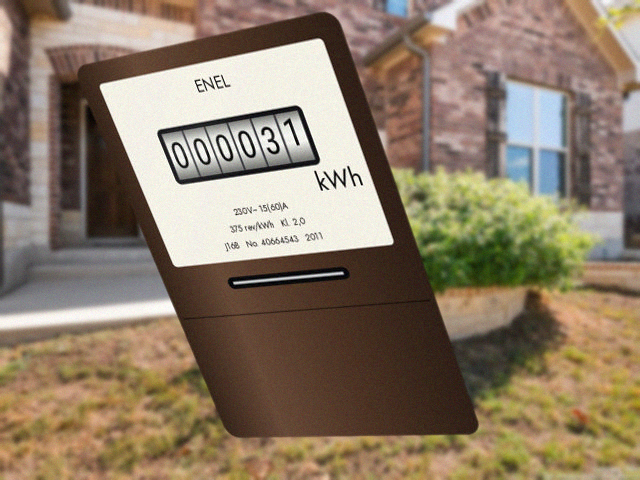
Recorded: 31; kWh
